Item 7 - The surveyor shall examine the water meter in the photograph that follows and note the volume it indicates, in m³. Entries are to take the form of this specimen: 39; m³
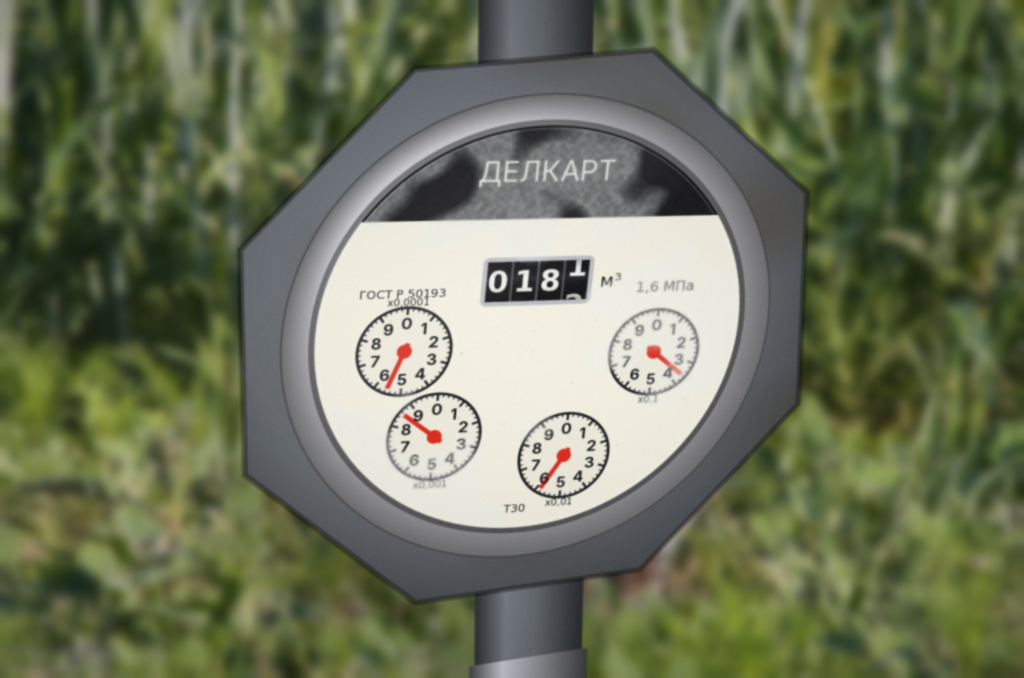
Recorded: 181.3585; m³
